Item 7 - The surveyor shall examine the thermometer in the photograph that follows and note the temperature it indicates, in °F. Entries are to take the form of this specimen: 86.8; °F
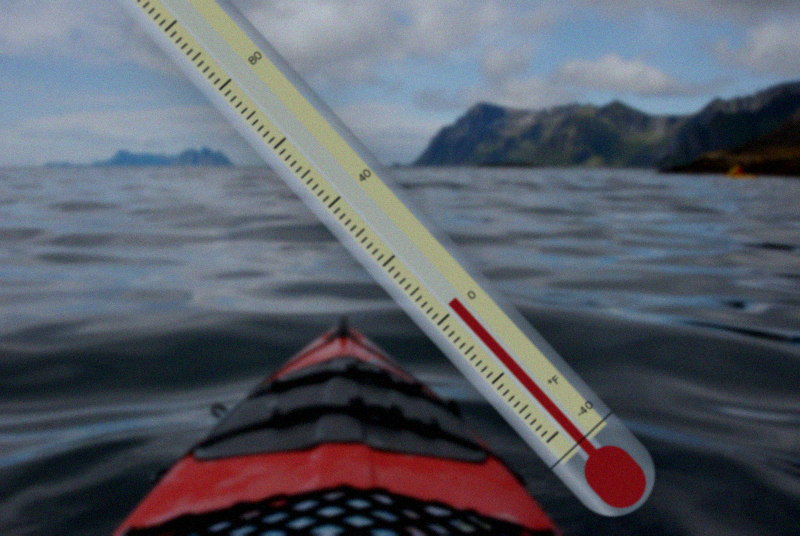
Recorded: 2; °F
